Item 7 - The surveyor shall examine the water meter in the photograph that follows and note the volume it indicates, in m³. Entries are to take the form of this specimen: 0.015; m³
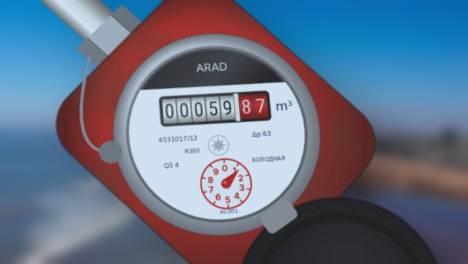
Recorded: 59.871; m³
